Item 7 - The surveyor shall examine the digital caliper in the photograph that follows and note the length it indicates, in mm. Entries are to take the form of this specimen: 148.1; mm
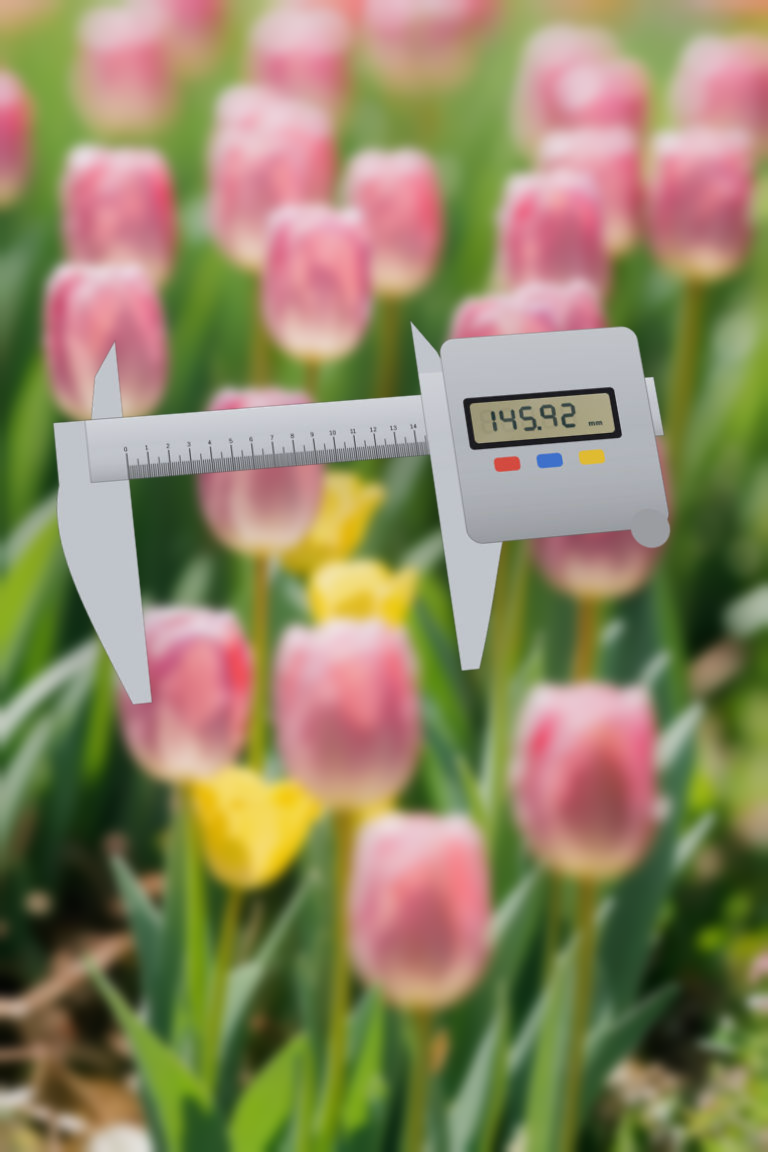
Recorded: 145.92; mm
